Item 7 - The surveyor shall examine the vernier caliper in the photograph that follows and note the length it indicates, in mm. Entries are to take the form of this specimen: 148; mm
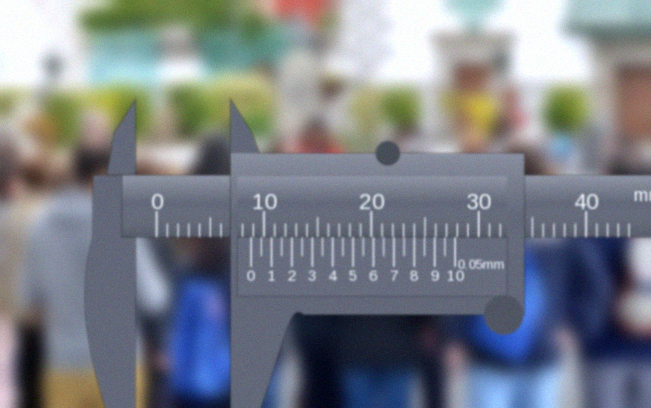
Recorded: 8.8; mm
